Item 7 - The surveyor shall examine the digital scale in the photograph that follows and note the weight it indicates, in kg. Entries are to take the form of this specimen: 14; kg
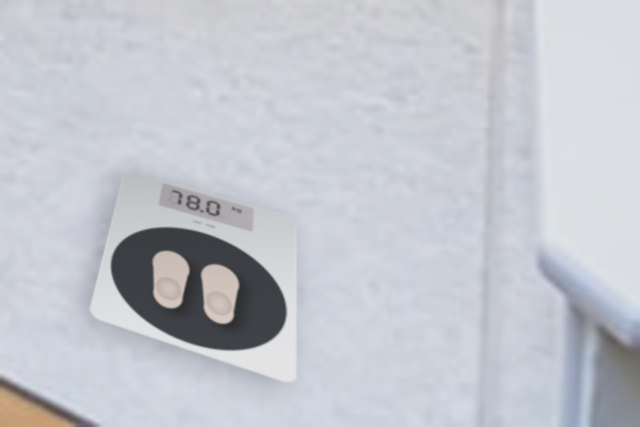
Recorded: 78.0; kg
